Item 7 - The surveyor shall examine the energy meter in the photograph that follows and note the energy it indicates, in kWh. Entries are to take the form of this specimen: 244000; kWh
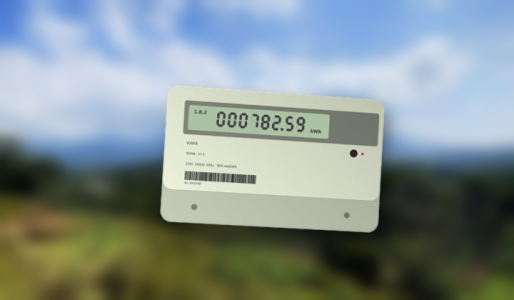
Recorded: 782.59; kWh
